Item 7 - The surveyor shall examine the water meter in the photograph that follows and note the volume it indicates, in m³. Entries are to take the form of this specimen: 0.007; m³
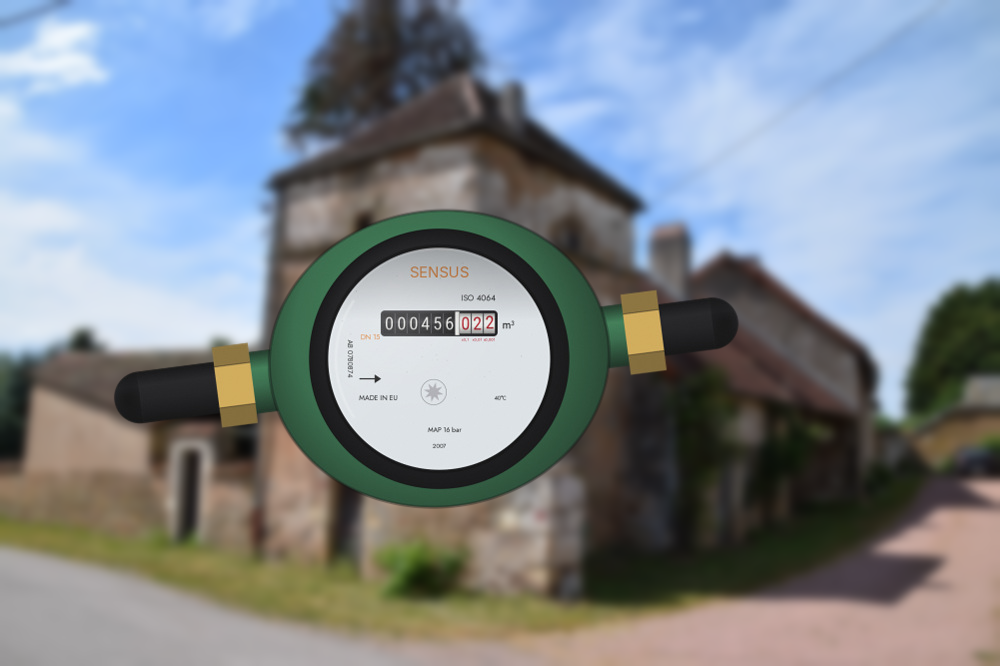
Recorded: 456.022; m³
